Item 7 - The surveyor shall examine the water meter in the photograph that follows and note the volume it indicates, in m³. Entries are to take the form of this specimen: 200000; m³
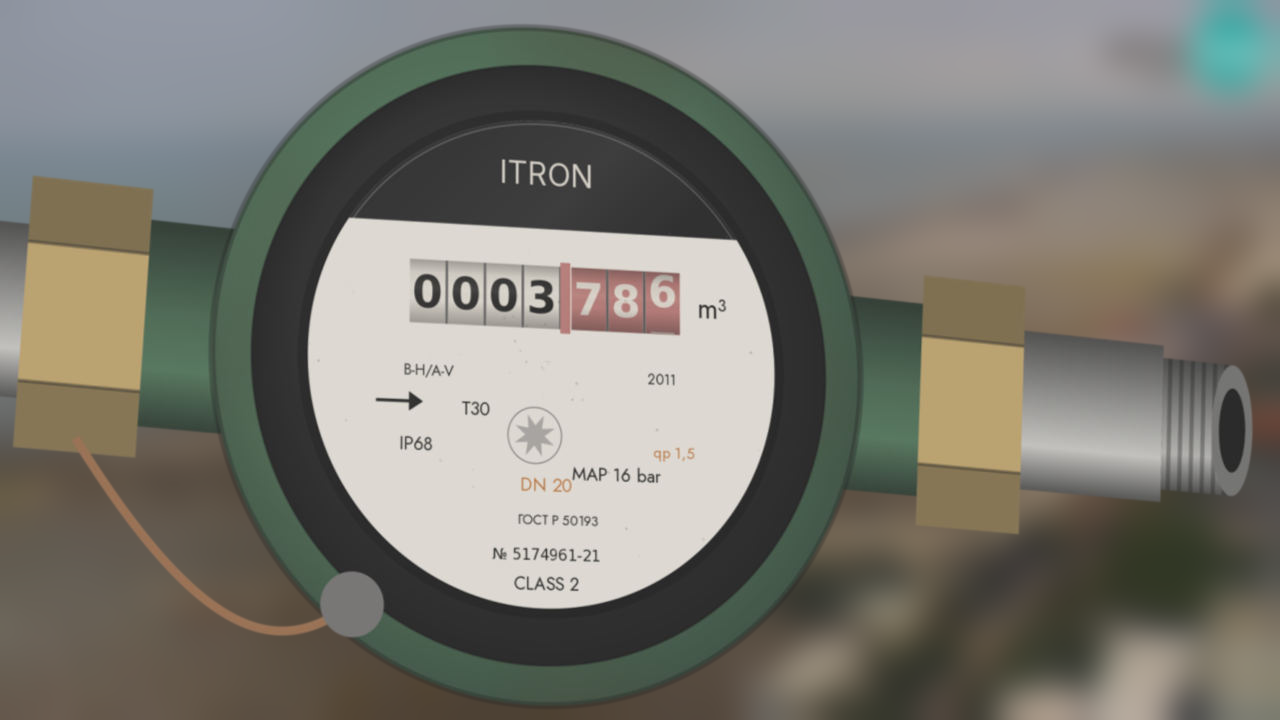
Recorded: 3.786; m³
